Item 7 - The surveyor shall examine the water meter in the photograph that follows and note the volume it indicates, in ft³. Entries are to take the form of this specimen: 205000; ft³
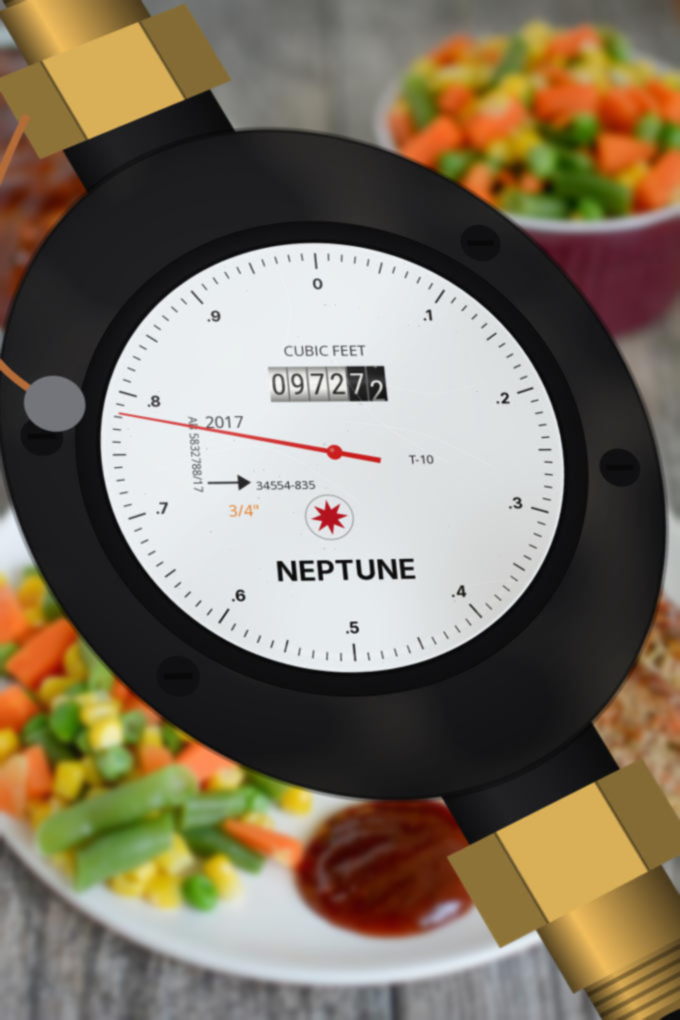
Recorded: 97271.78; ft³
